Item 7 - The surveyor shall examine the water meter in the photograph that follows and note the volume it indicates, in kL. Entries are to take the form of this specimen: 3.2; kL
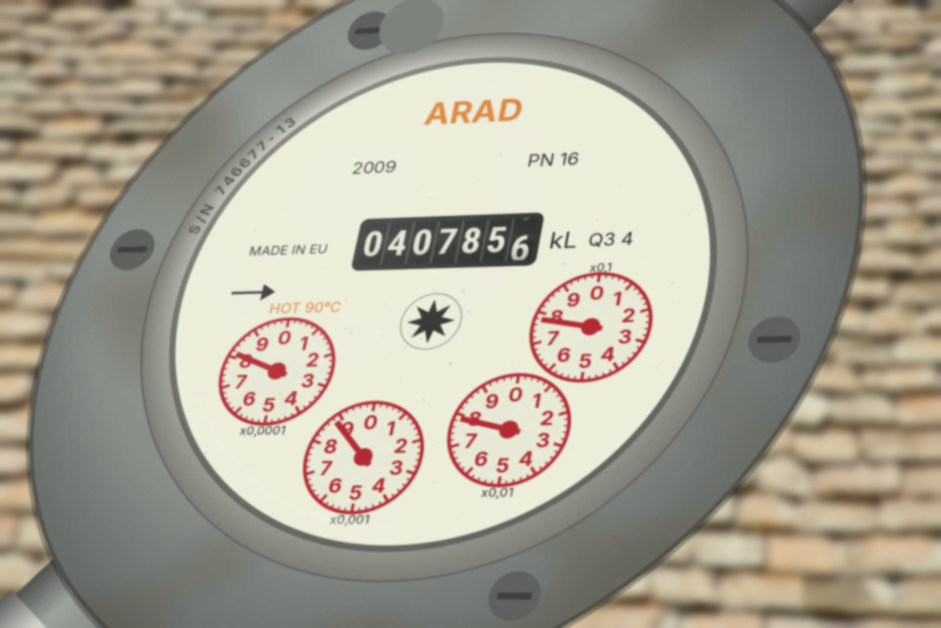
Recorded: 407855.7788; kL
